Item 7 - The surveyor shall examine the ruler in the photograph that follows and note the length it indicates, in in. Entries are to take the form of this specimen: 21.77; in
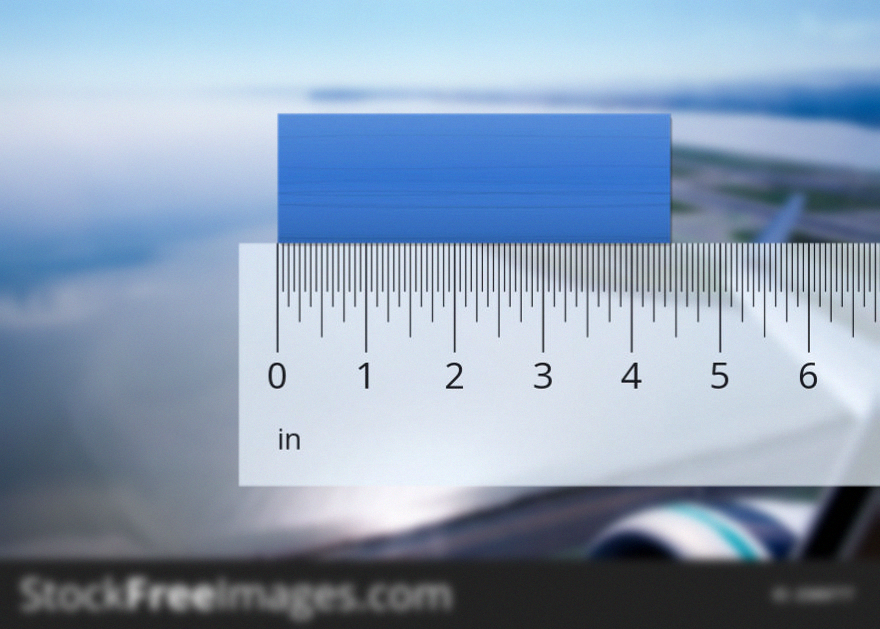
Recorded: 4.4375; in
